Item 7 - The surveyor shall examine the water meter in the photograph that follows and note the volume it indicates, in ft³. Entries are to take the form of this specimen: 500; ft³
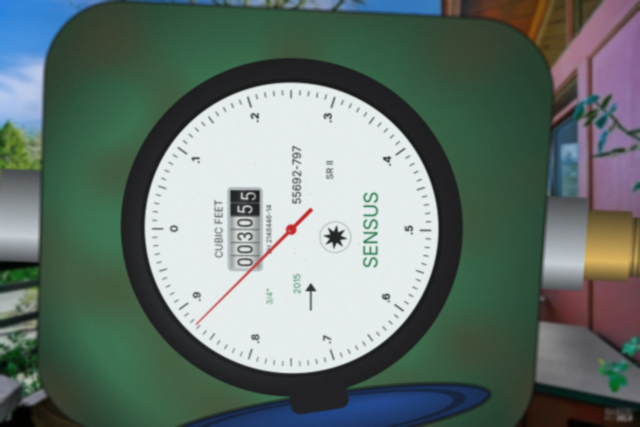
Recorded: 3054.87; ft³
